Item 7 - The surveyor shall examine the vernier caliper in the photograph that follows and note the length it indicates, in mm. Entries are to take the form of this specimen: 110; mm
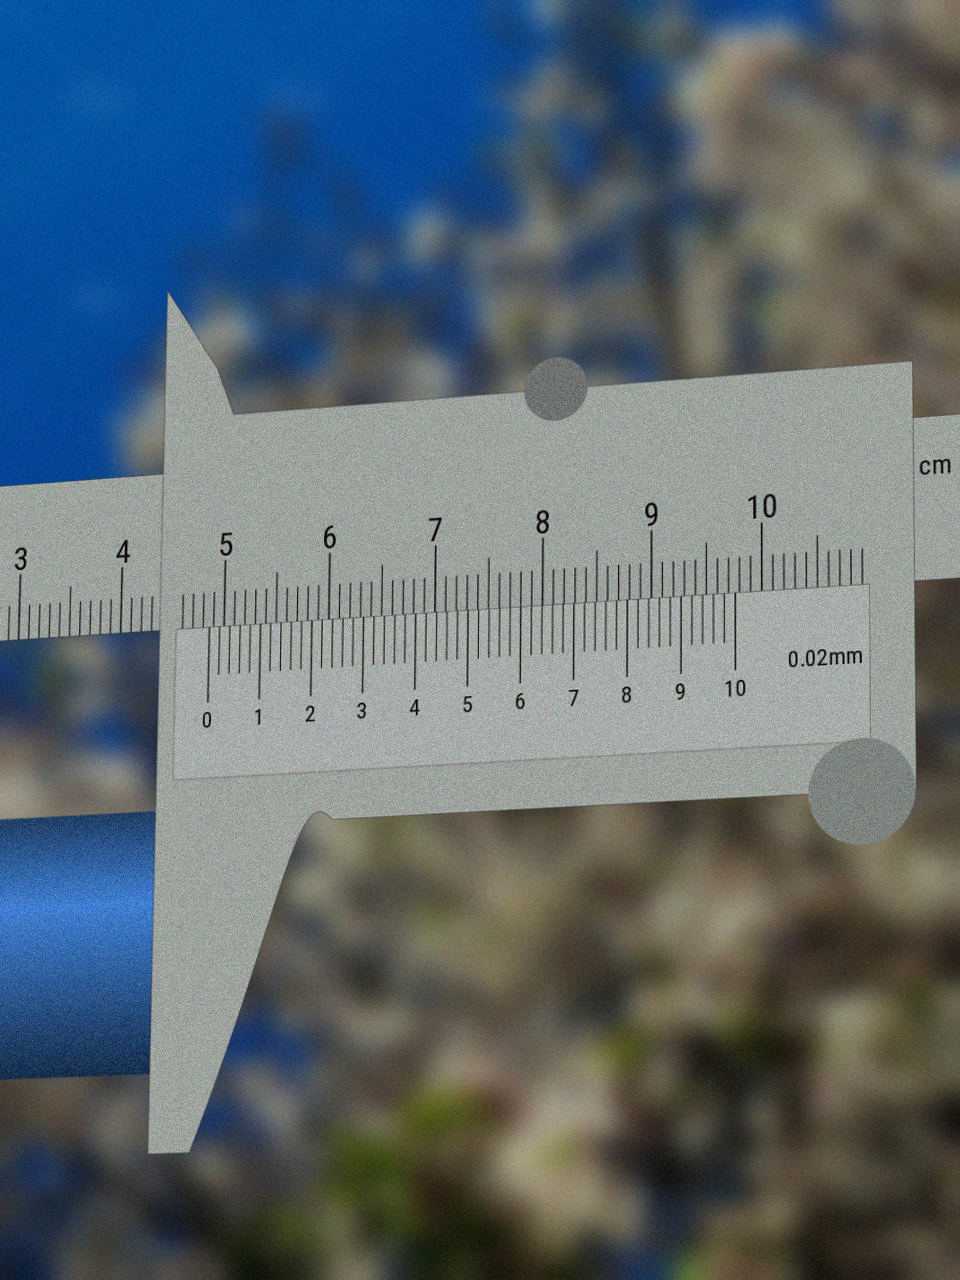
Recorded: 48.6; mm
